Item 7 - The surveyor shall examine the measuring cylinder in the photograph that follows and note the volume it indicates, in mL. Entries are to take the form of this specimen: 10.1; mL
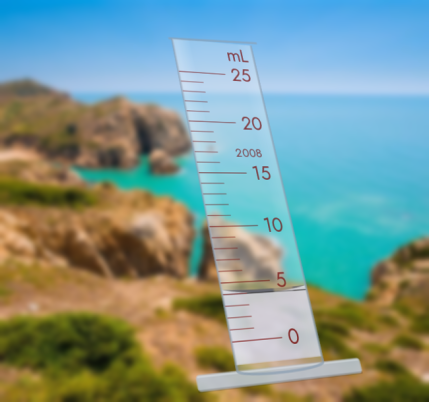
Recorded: 4; mL
